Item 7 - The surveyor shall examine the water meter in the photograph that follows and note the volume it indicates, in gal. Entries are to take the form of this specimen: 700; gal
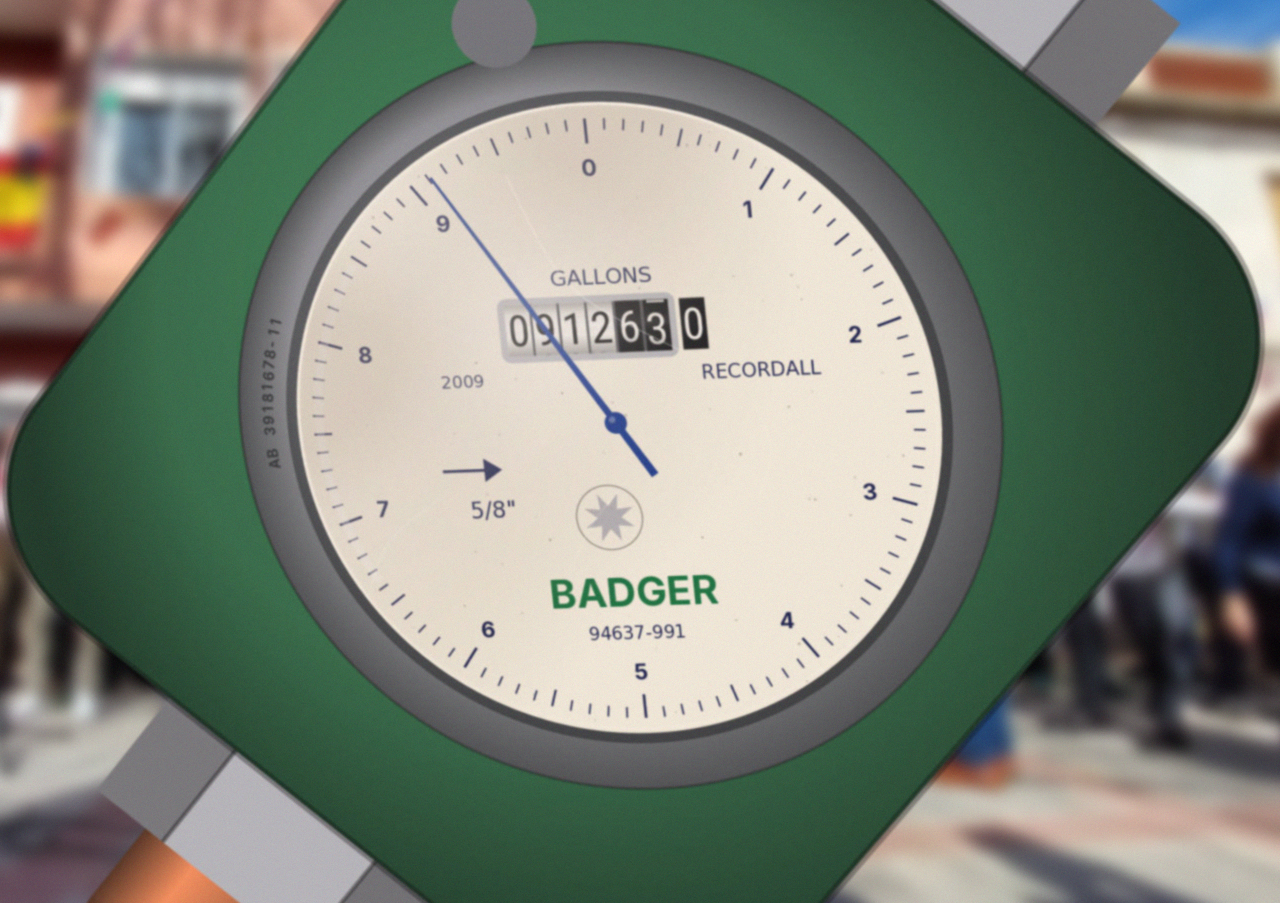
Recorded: 912629.1; gal
